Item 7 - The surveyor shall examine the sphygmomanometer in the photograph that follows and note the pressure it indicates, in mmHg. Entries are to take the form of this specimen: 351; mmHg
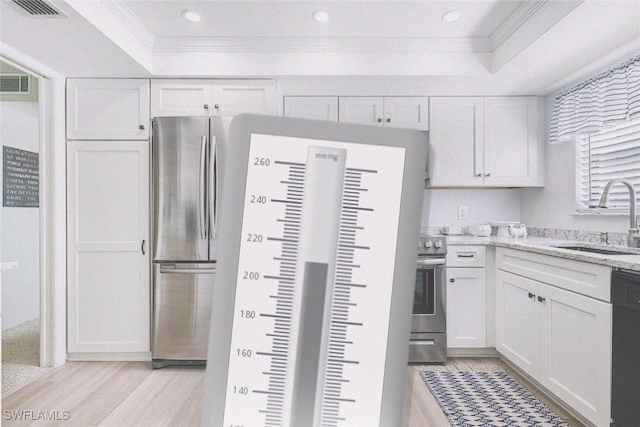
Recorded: 210; mmHg
